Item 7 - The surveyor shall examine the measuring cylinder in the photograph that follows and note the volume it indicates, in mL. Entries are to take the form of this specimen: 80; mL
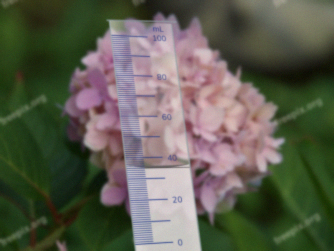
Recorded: 35; mL
